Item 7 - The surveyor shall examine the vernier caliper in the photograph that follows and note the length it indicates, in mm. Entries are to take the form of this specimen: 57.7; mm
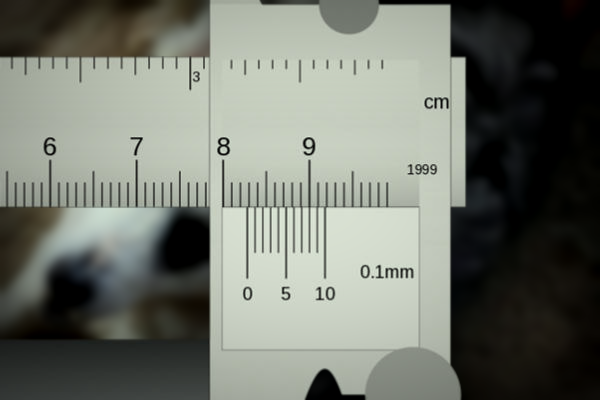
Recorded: 82.8; mm
